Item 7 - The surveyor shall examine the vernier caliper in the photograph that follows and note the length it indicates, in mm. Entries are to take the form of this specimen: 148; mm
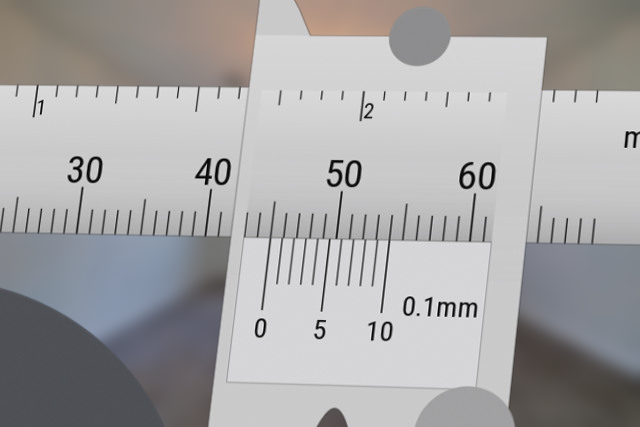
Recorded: 45.0; mm
